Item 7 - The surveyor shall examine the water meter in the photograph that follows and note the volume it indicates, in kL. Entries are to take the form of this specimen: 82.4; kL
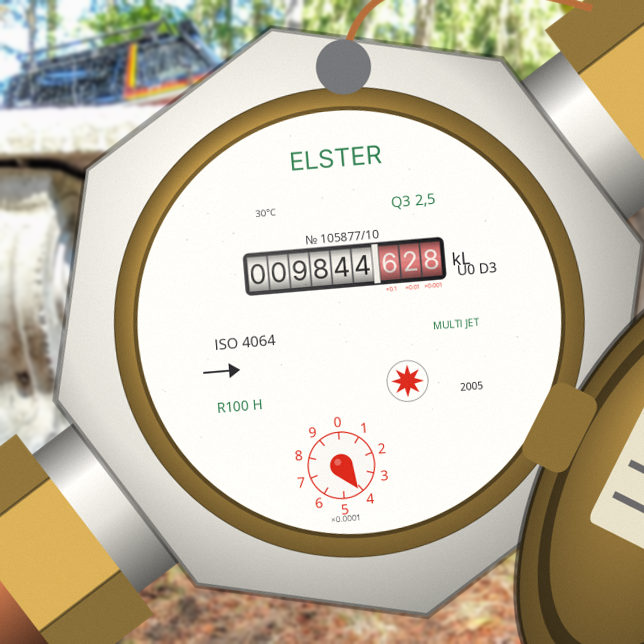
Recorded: 9844.6284; kL
